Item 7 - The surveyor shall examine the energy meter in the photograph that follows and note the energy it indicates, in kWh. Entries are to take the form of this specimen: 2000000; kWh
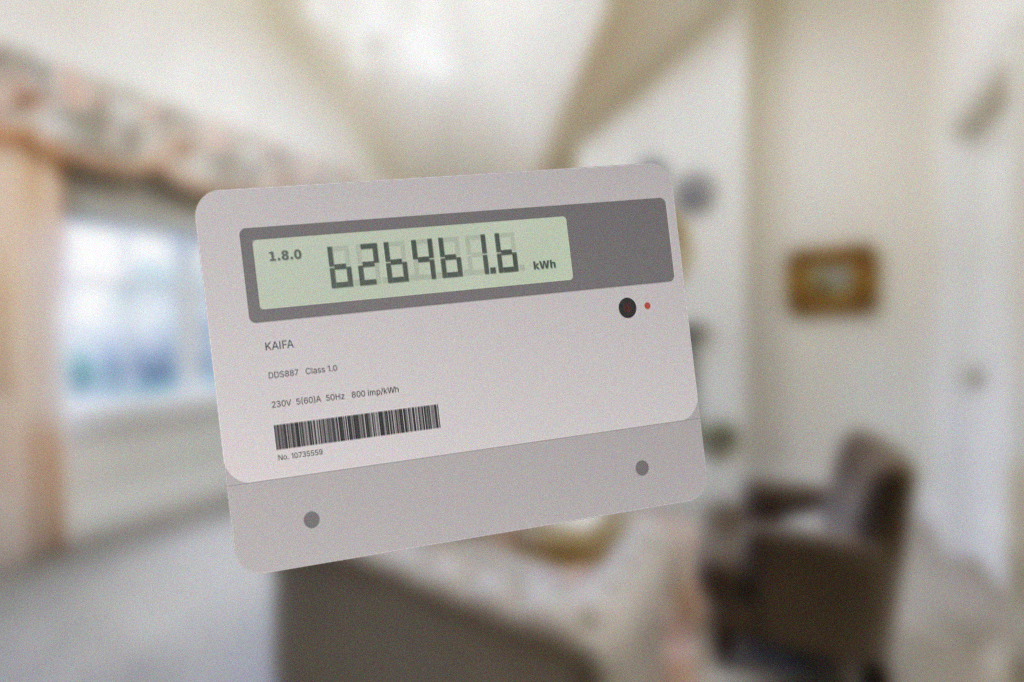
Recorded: 626461.6; kWh
